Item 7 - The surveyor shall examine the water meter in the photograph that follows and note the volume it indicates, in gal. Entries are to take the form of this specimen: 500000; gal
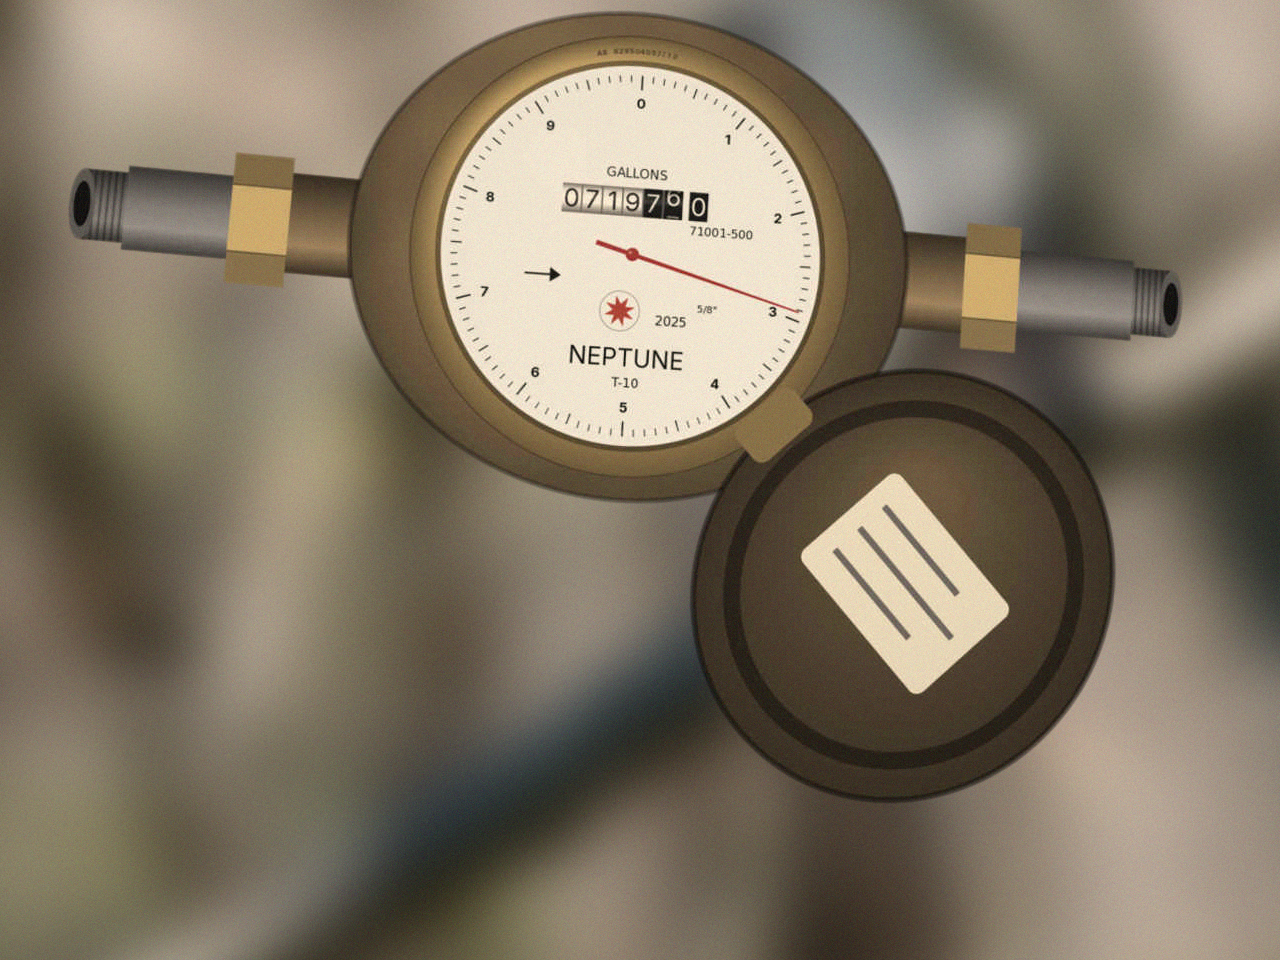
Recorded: 719762.9; gal
